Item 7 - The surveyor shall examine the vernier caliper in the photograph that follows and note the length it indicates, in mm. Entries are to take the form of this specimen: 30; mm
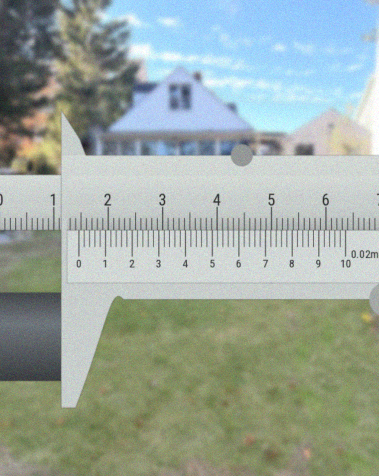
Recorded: 14.6; mm
